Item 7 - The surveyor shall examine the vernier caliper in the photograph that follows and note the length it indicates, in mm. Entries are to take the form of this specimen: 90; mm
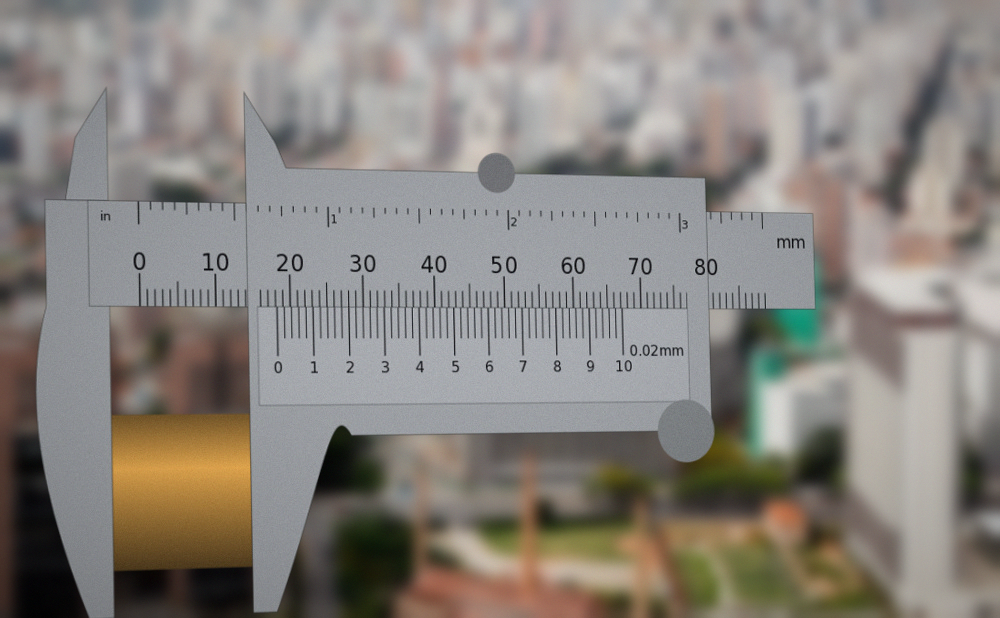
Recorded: 18.2; mm
